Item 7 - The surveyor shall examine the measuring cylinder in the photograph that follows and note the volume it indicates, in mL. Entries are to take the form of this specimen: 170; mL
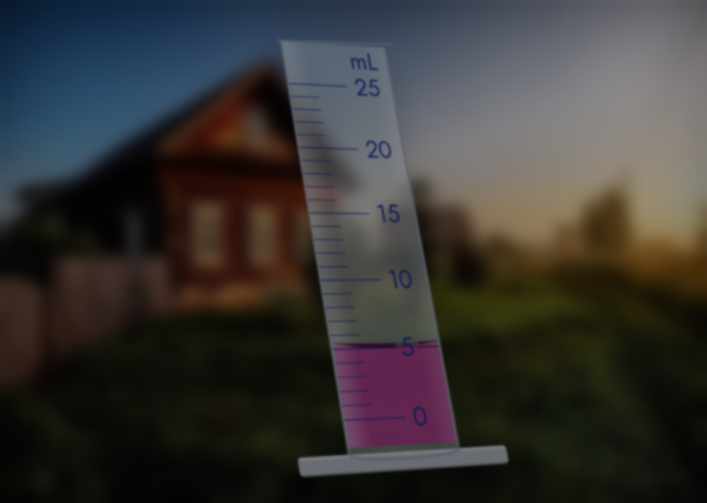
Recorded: 5; mL
